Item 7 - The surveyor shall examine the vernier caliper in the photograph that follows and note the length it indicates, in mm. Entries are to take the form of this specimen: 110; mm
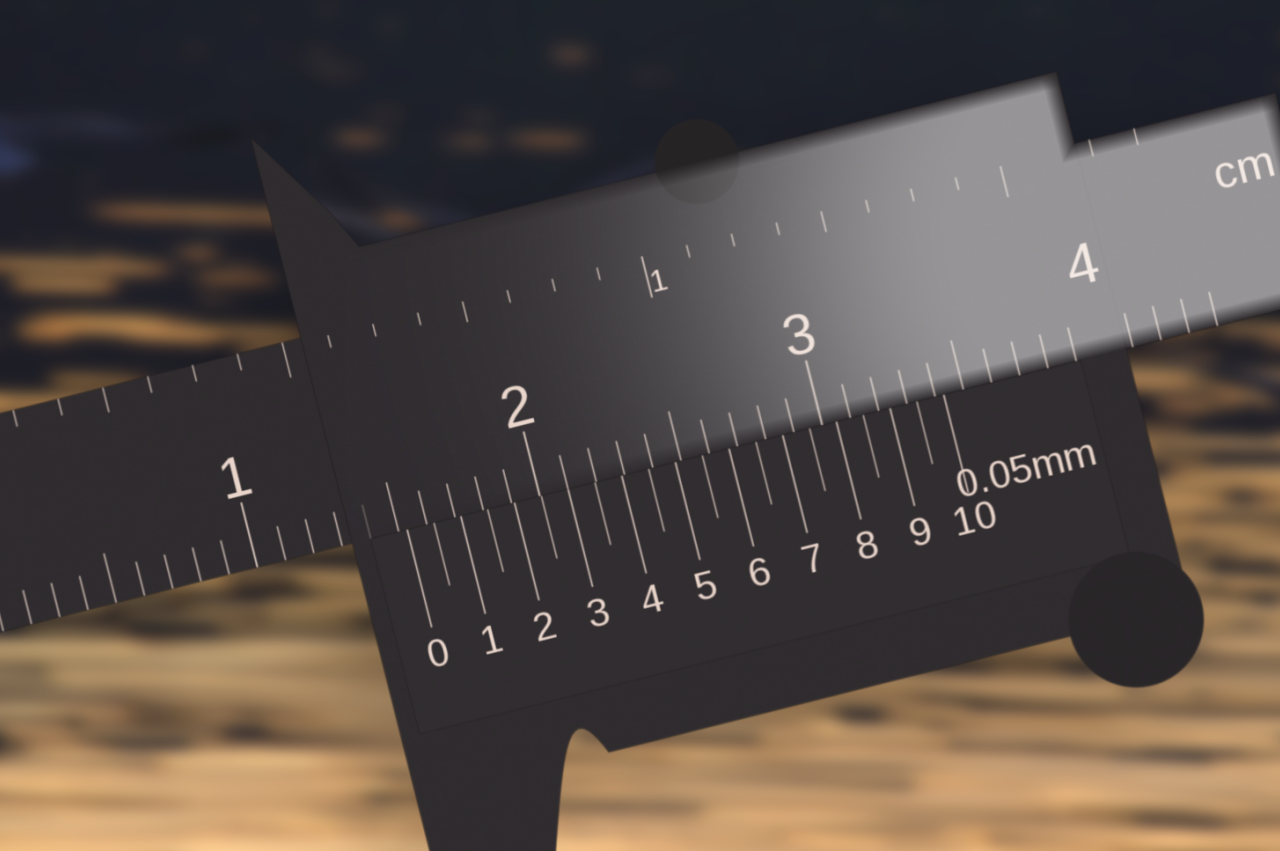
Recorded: 15.30; mm
